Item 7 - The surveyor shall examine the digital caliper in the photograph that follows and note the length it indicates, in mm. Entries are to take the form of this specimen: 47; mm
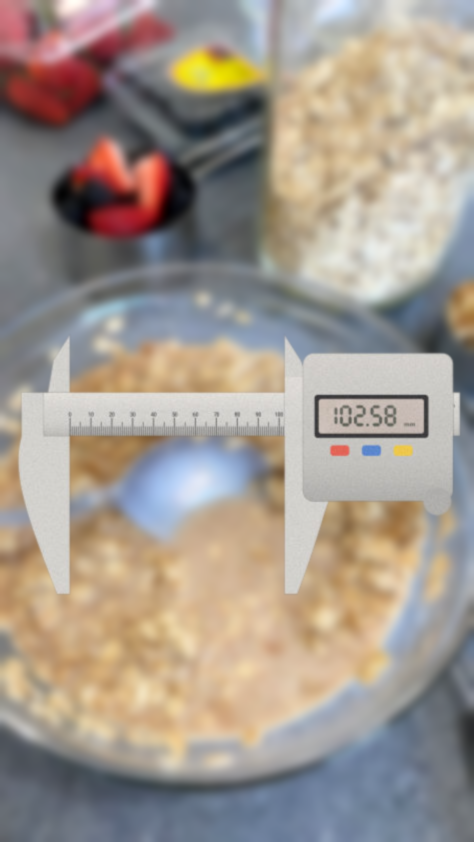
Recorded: 102.58; mm
